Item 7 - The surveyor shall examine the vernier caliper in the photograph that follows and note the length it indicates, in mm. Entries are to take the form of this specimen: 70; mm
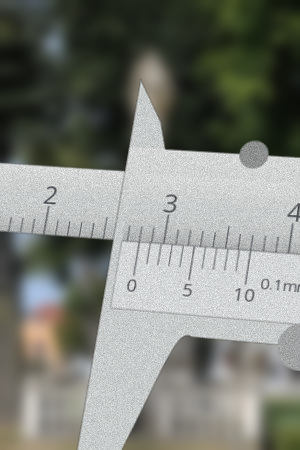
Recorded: 28.0; mm
